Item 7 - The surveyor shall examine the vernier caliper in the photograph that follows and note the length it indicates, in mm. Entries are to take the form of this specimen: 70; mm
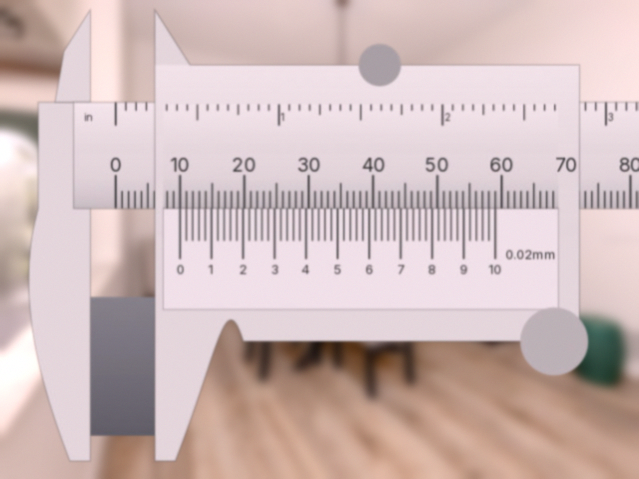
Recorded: 10.0; mm
